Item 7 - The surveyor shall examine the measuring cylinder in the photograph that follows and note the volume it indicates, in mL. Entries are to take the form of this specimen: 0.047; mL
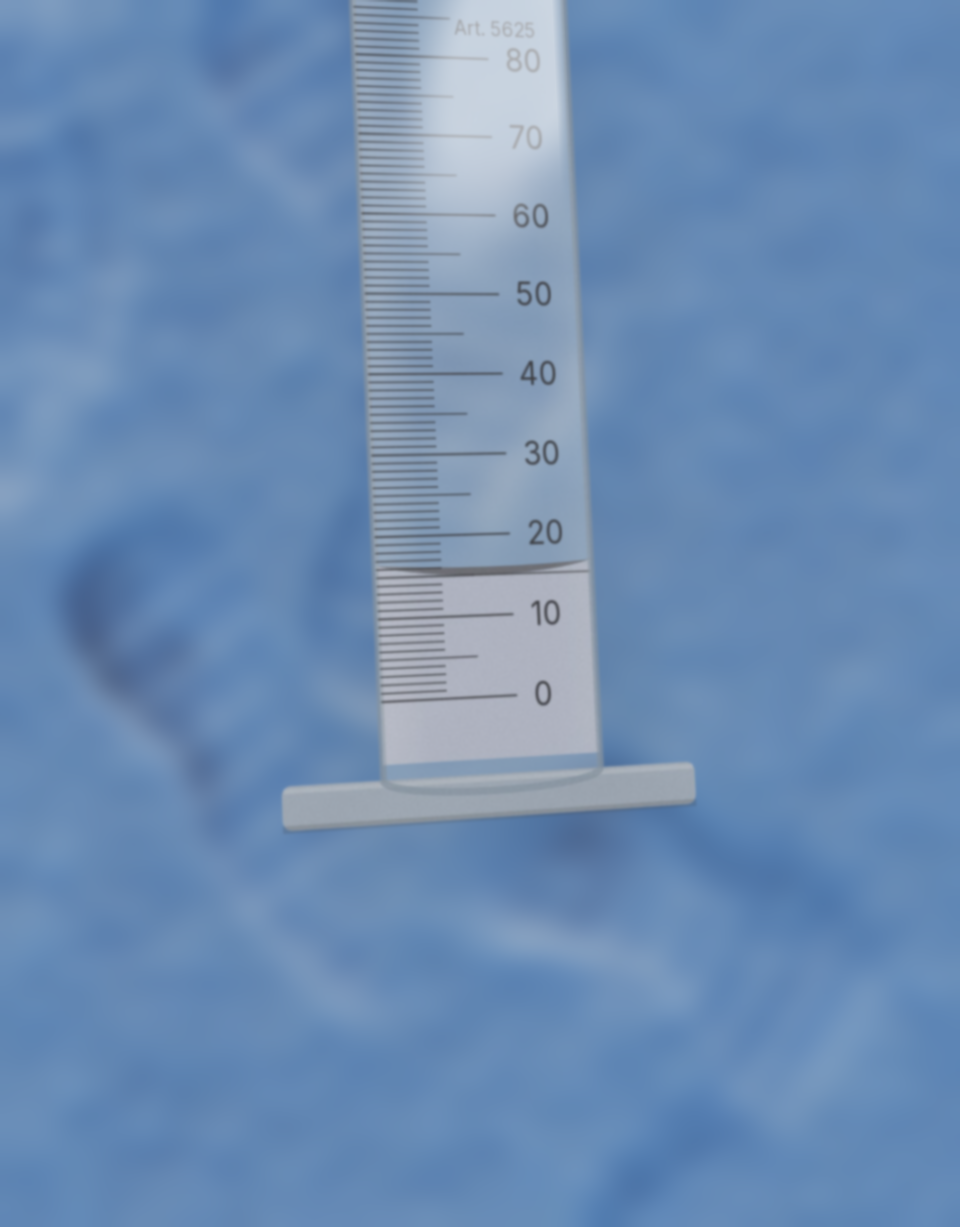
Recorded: 15; mL
